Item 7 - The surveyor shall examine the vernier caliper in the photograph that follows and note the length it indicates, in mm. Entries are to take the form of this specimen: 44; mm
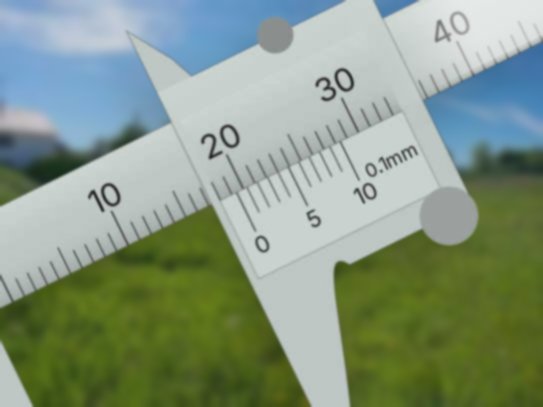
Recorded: 19.4; mm
